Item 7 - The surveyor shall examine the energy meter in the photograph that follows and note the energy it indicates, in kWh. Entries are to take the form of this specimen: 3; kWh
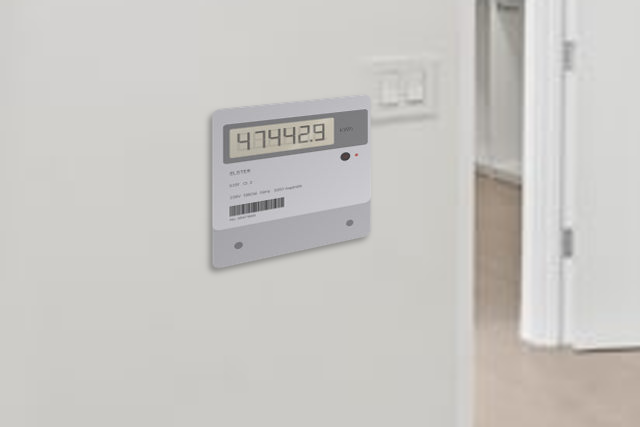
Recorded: 47442.9; kWh
